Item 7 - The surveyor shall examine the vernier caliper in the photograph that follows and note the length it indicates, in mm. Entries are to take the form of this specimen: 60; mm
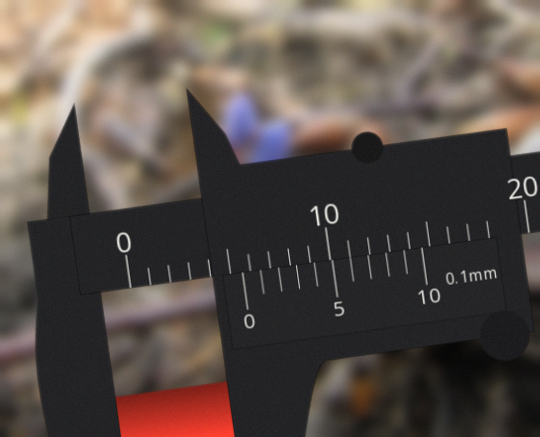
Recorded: 5.6; mm
